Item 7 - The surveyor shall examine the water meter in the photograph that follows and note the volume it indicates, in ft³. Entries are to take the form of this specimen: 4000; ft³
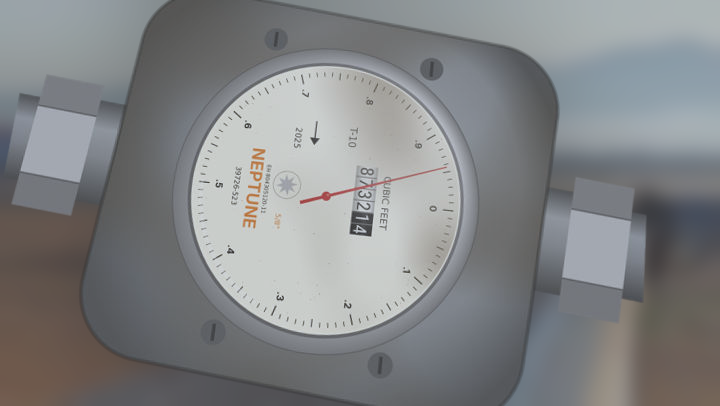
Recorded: 873213.94; ft³
